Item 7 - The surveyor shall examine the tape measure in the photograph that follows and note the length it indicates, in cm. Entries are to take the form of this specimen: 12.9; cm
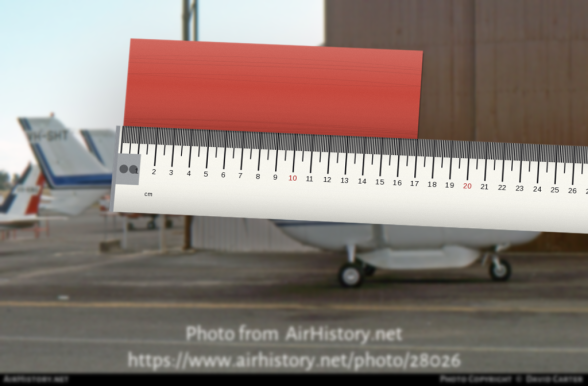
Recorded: 17; cm
